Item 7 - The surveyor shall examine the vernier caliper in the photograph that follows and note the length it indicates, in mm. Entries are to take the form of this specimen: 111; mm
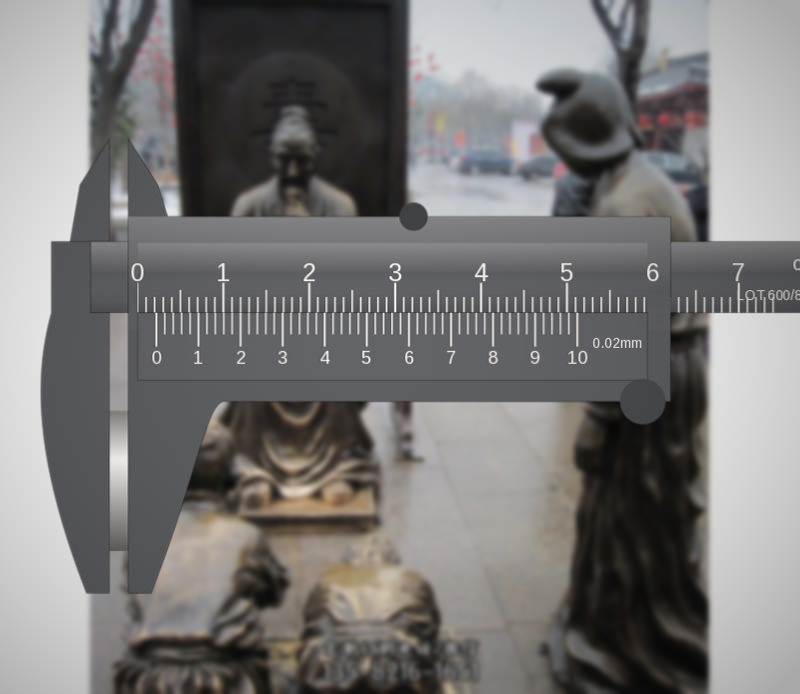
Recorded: 2.2; mm
